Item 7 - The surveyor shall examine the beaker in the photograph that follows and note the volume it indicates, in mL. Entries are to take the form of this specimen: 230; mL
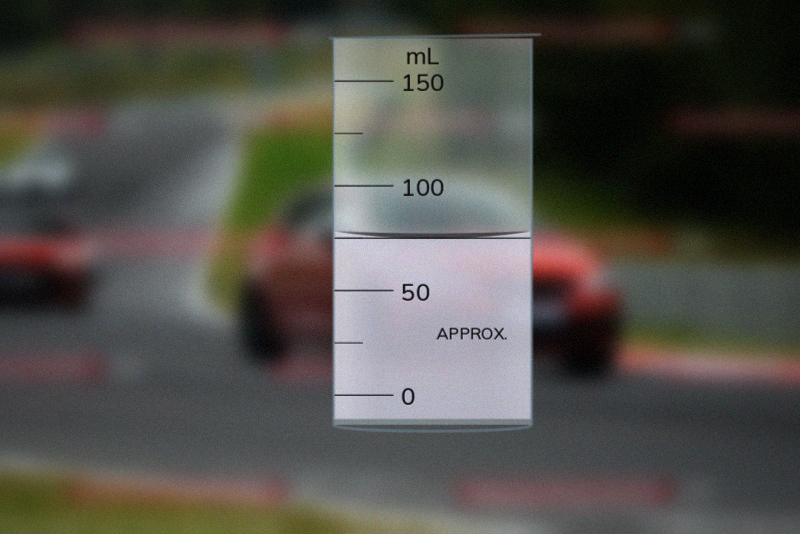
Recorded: 75; mL
